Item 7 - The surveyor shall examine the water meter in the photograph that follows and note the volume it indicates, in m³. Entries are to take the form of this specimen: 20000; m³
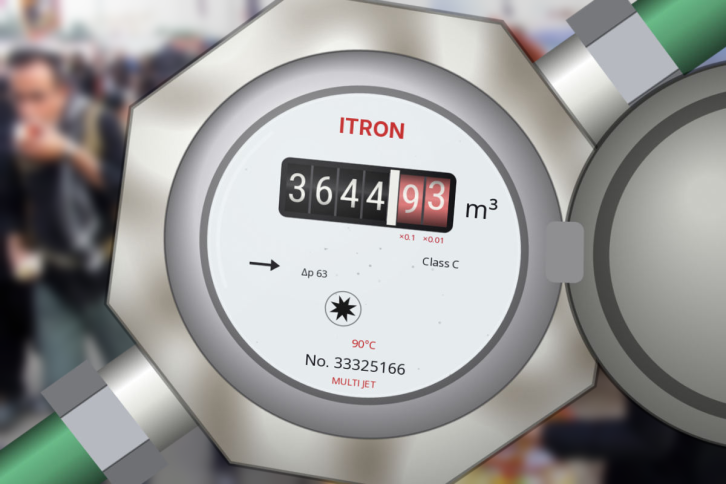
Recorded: 3644.93; m³
